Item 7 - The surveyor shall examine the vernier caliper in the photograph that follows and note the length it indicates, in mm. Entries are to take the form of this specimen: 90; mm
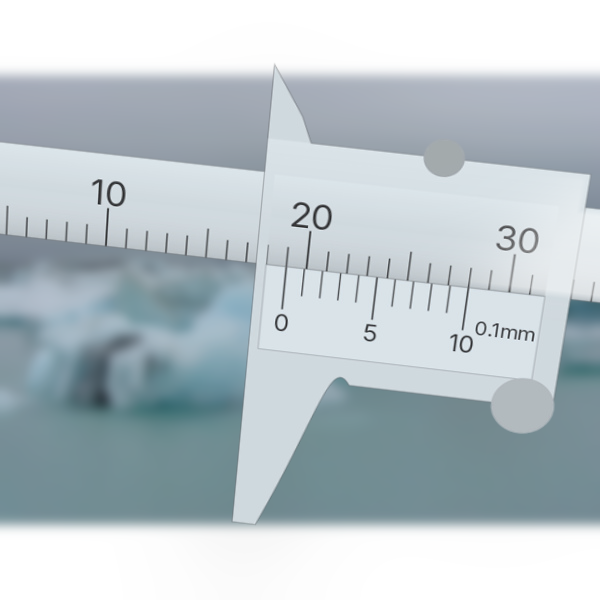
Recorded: 19.0; mm
